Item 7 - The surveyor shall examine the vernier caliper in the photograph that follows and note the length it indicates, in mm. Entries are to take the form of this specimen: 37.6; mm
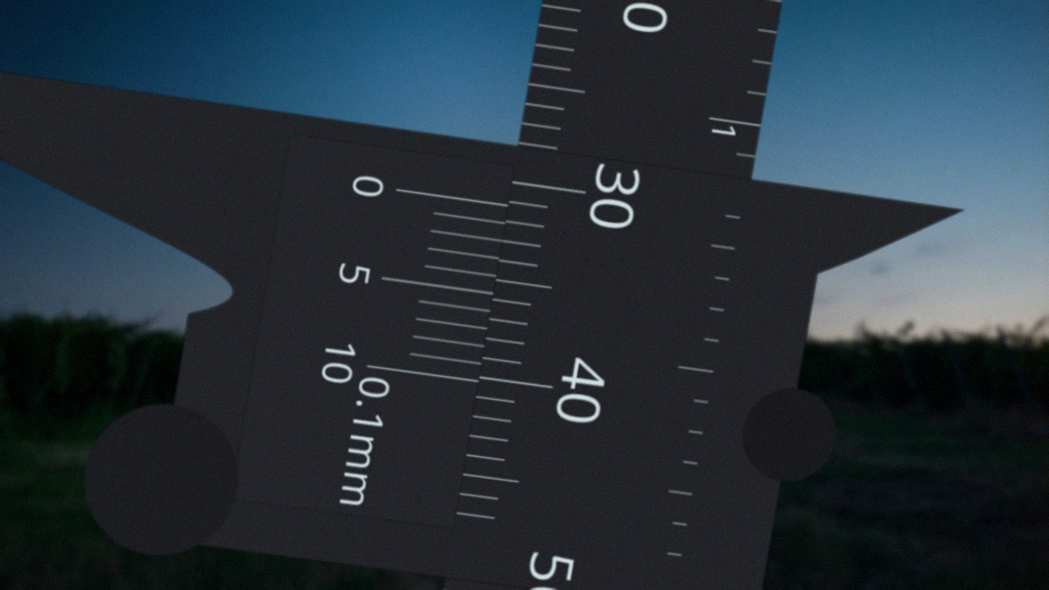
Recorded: 31.2; mm
